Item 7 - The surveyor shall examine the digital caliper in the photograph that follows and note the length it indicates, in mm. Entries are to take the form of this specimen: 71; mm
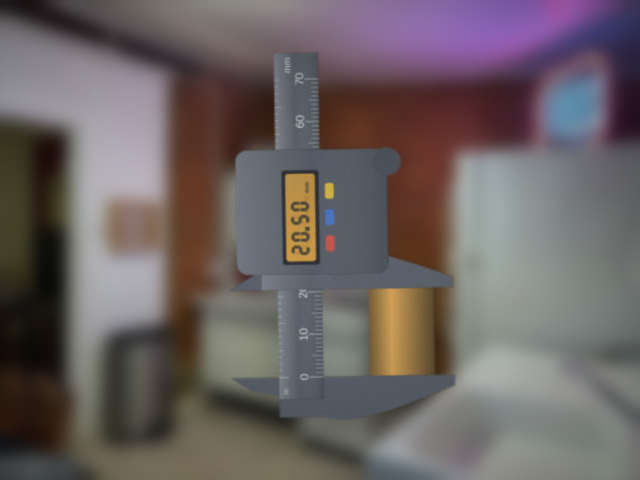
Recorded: 20.50; mm
